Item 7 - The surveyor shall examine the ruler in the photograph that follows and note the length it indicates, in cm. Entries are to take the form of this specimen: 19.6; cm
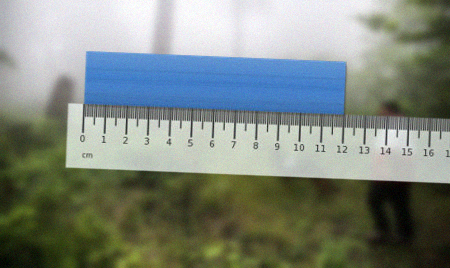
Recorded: 12; cm
